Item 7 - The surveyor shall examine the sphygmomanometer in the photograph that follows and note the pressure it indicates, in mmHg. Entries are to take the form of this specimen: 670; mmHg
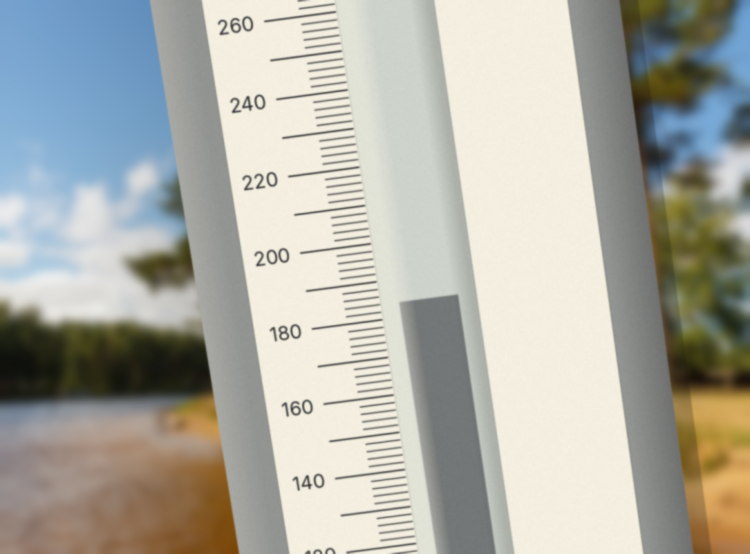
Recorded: 184; mmHg
